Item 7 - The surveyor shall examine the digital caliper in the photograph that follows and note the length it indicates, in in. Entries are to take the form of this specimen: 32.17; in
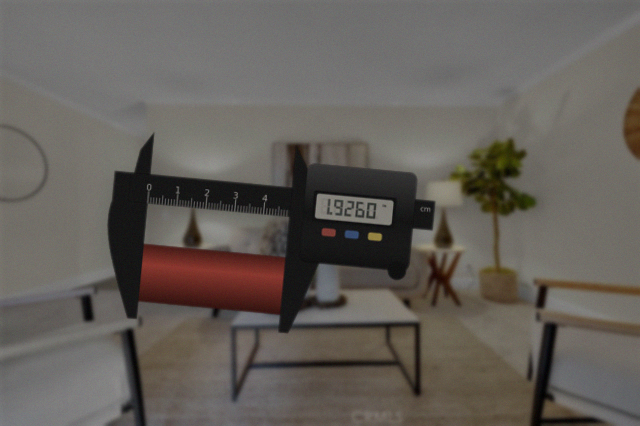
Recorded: 1.9260; in
